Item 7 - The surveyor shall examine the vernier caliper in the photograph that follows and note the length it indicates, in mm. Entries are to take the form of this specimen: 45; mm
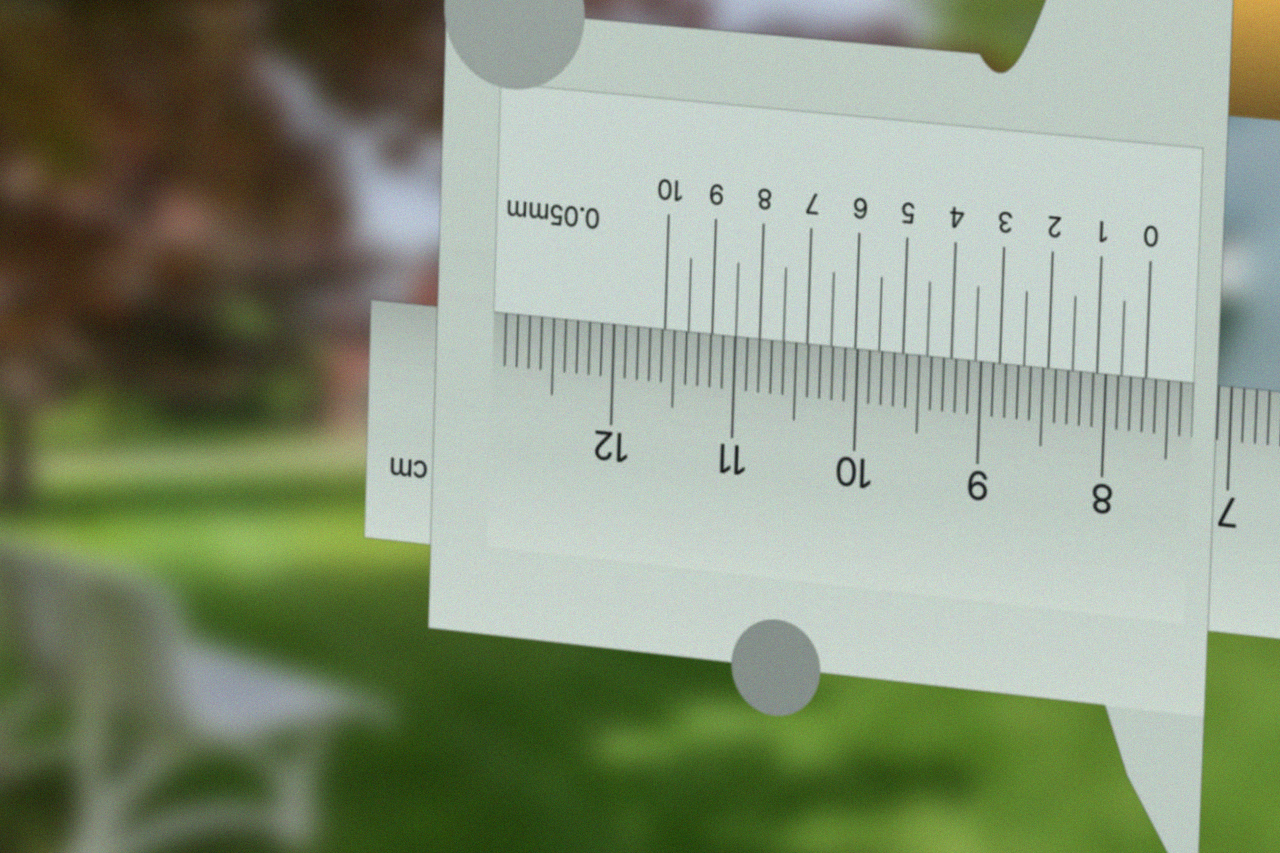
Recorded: 76.8; mm
